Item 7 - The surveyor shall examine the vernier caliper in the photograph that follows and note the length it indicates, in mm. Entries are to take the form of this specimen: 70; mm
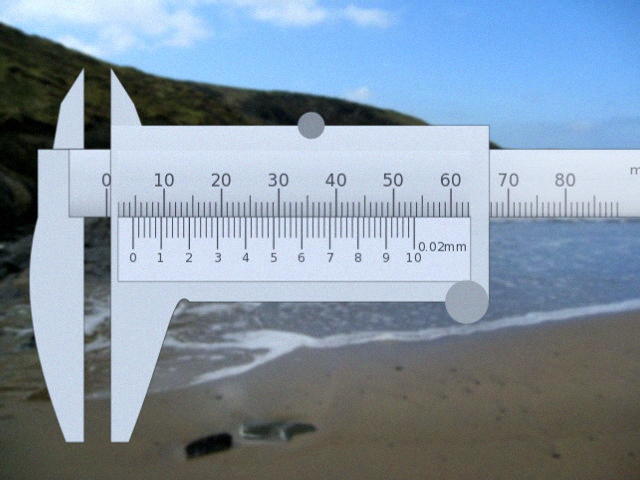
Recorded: 4.6; mm
